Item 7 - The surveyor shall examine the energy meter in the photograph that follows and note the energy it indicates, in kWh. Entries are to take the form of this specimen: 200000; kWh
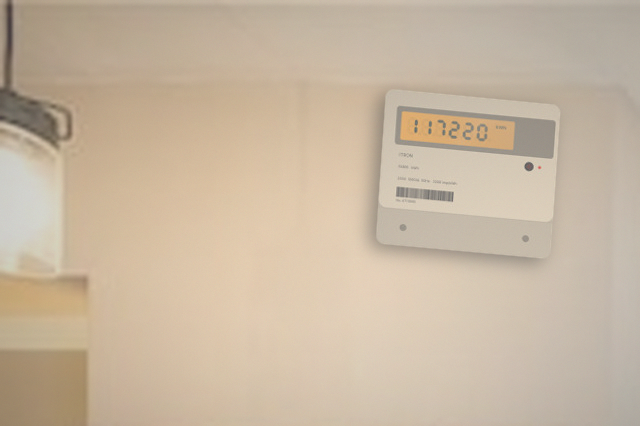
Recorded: 117220; kWh
